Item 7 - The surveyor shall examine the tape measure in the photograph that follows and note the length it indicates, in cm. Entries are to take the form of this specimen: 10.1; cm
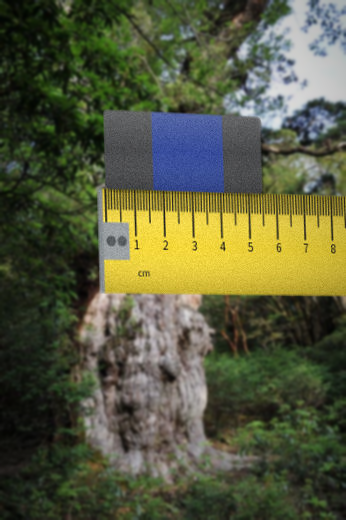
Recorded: 5.5; cm
